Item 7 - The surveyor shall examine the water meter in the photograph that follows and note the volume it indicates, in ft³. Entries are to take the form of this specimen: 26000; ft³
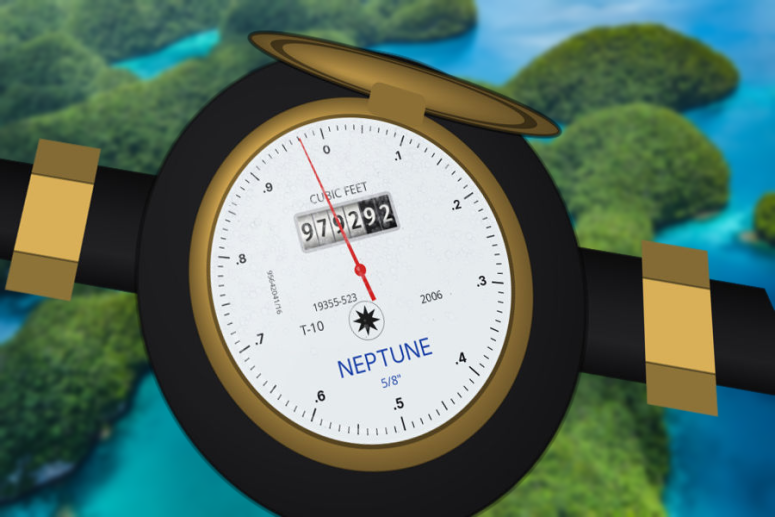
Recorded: 979291.97; ft³
